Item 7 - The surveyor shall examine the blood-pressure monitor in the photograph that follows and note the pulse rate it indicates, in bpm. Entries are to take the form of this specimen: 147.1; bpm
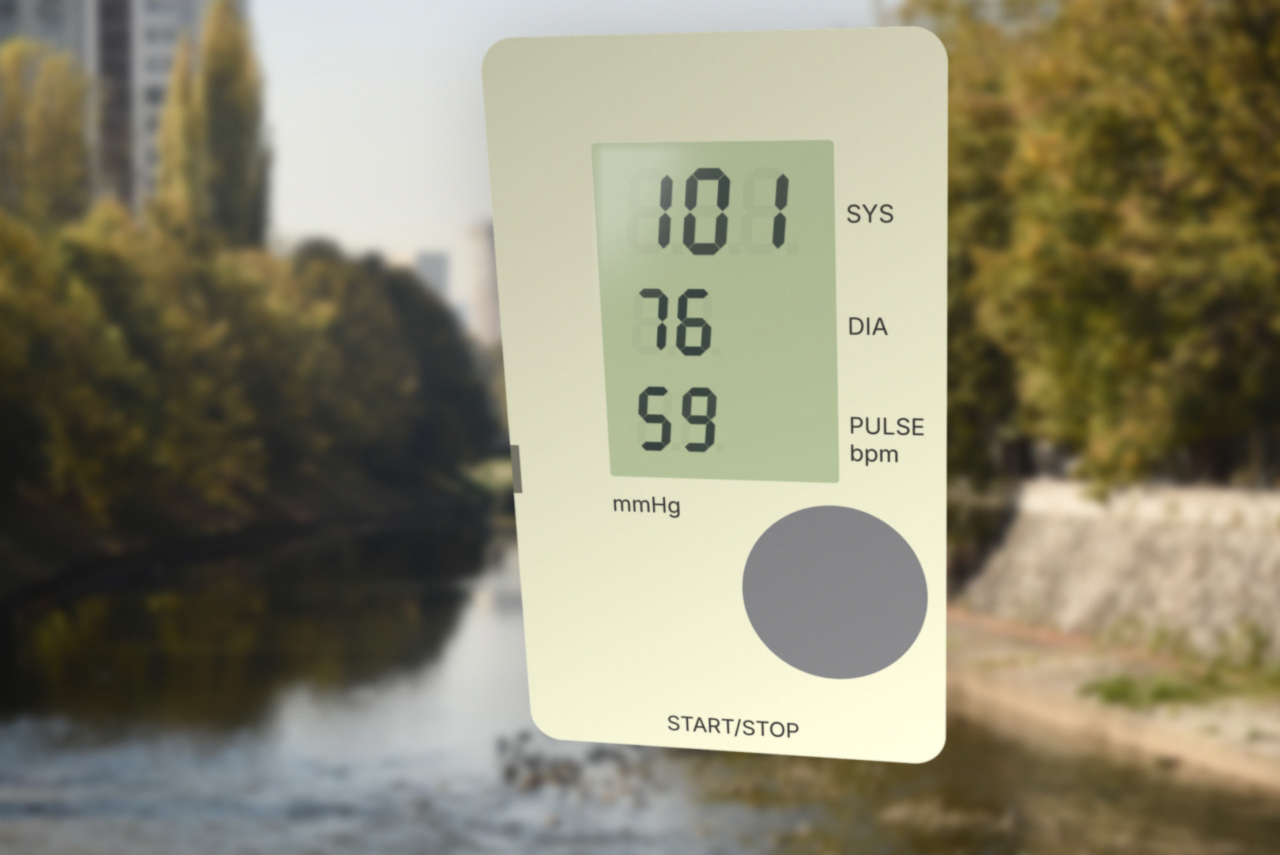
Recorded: 59; bpm
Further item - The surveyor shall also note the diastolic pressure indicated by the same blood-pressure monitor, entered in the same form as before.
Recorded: 76; mmHg
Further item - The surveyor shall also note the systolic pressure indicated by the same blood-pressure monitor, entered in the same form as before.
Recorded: 101; mmHg
